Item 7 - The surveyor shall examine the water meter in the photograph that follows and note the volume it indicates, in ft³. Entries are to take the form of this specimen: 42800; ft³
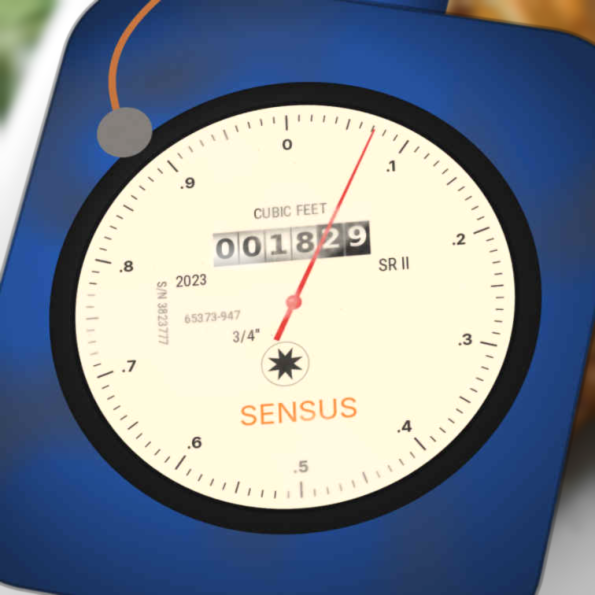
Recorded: 1829.07; ft³
